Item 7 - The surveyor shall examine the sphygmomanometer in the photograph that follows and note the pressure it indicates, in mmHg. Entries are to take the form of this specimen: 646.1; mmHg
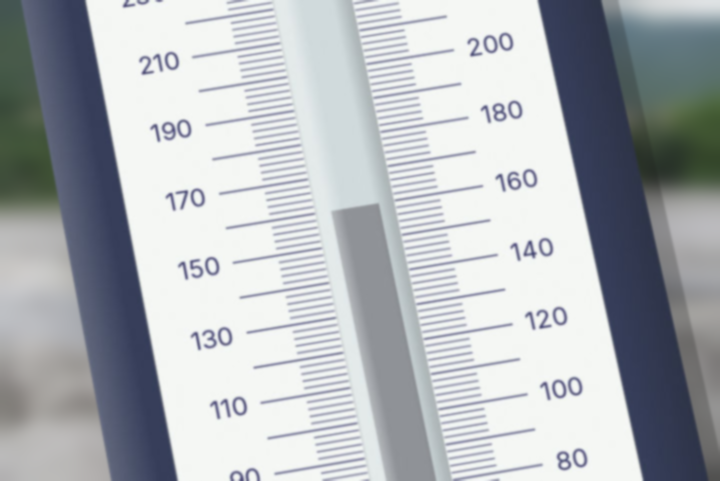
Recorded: 160; mmHg
